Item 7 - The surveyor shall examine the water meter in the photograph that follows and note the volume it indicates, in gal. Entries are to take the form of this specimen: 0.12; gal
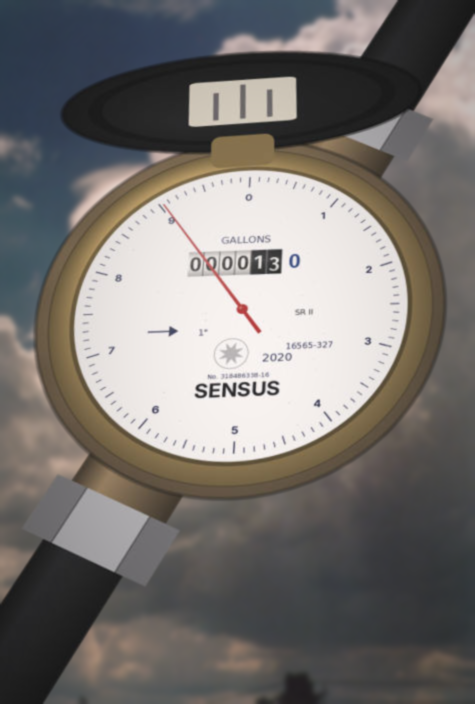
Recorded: 129.0; gal
